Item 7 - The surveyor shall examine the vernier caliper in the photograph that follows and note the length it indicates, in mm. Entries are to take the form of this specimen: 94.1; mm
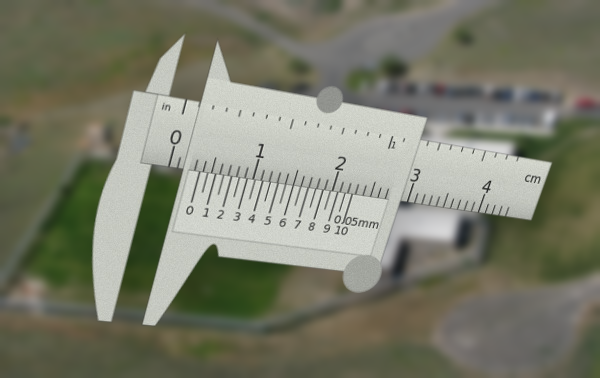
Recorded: 3.6; mm
